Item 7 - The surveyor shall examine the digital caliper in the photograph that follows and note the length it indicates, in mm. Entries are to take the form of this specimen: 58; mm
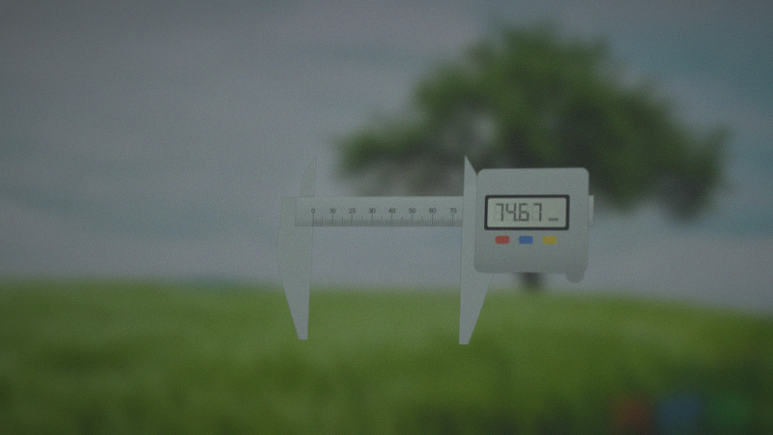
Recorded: 74.67; mm
